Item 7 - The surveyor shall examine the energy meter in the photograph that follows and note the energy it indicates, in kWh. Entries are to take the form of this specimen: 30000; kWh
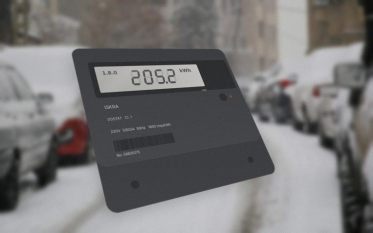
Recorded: 205.2; kWh
